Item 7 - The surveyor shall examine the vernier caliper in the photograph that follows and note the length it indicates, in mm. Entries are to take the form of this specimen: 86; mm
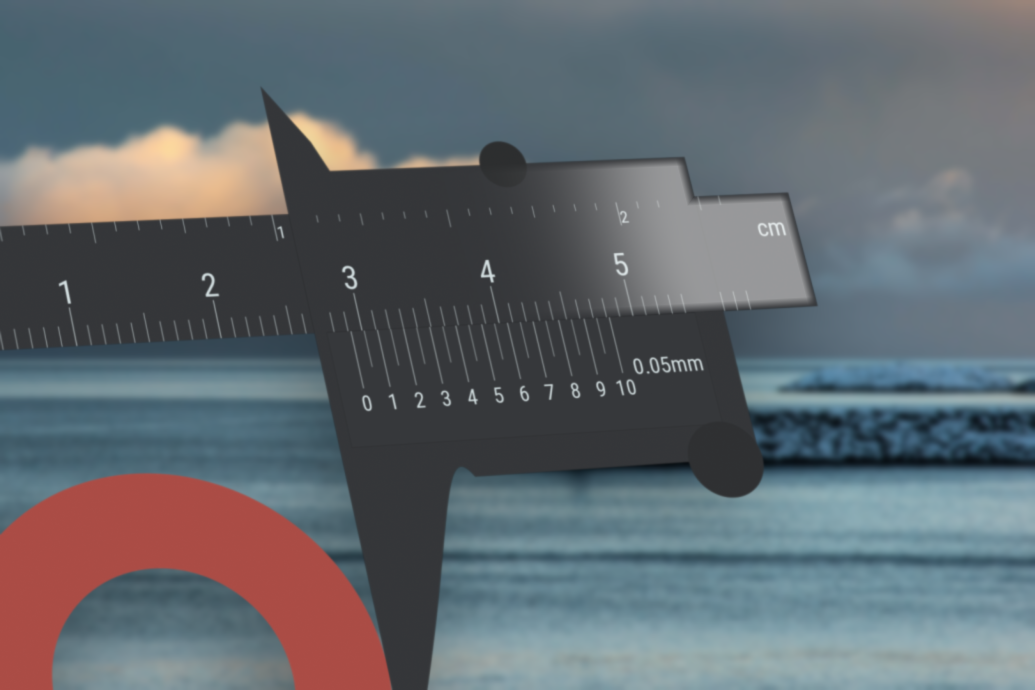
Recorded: 29.2; mm
